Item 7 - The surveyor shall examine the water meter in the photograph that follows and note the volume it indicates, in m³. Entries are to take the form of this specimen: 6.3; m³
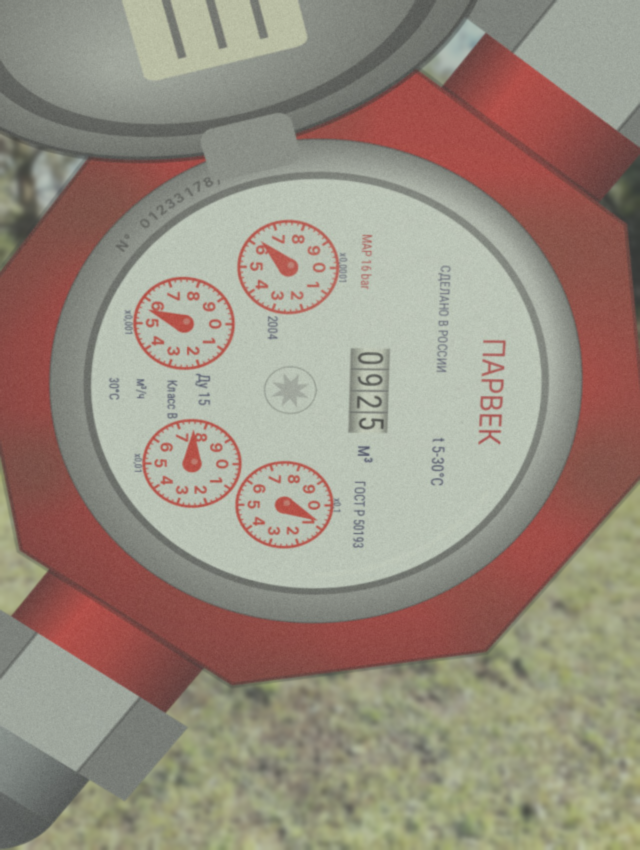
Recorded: 925.0756; m³
